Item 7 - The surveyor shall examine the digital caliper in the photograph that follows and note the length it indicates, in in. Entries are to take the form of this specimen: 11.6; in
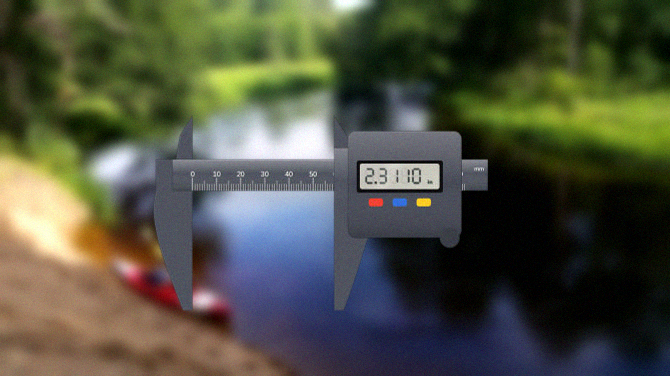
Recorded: 2.3110; in
